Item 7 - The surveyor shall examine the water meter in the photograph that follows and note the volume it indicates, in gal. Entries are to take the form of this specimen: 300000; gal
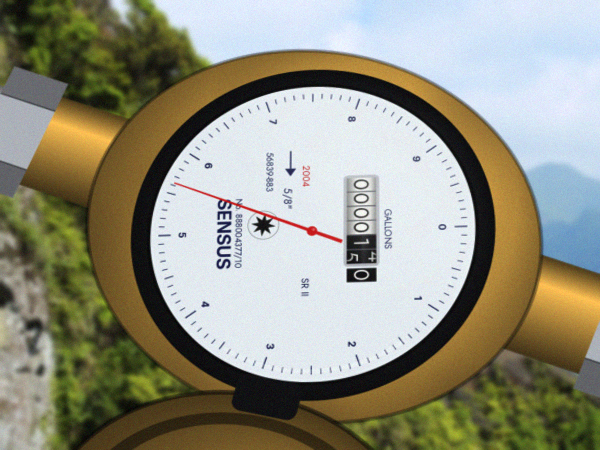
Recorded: 145.6; gal
